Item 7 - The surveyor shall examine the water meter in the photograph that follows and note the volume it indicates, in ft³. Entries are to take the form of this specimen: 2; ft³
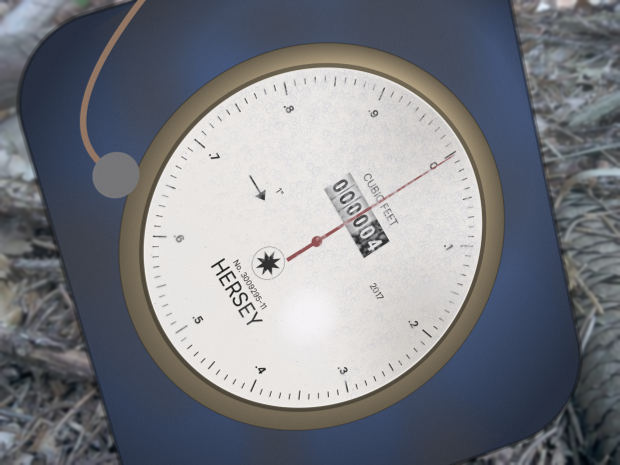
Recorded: 4.00; ft³
